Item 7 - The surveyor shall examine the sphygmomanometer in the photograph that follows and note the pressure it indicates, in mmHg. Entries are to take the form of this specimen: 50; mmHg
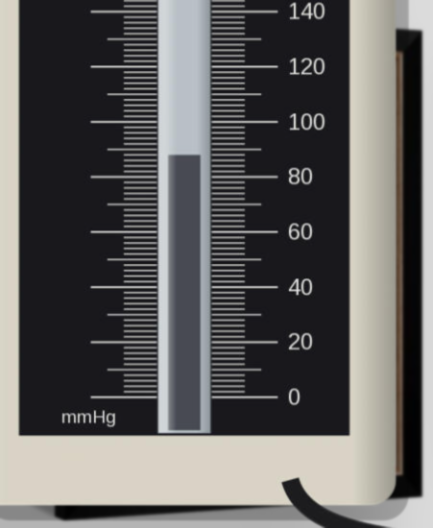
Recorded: 88; mmHg
